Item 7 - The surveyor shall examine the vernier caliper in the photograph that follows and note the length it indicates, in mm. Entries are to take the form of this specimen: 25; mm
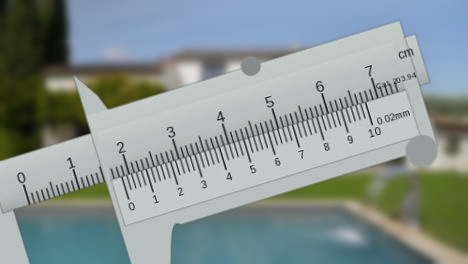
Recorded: 18.5; mm
